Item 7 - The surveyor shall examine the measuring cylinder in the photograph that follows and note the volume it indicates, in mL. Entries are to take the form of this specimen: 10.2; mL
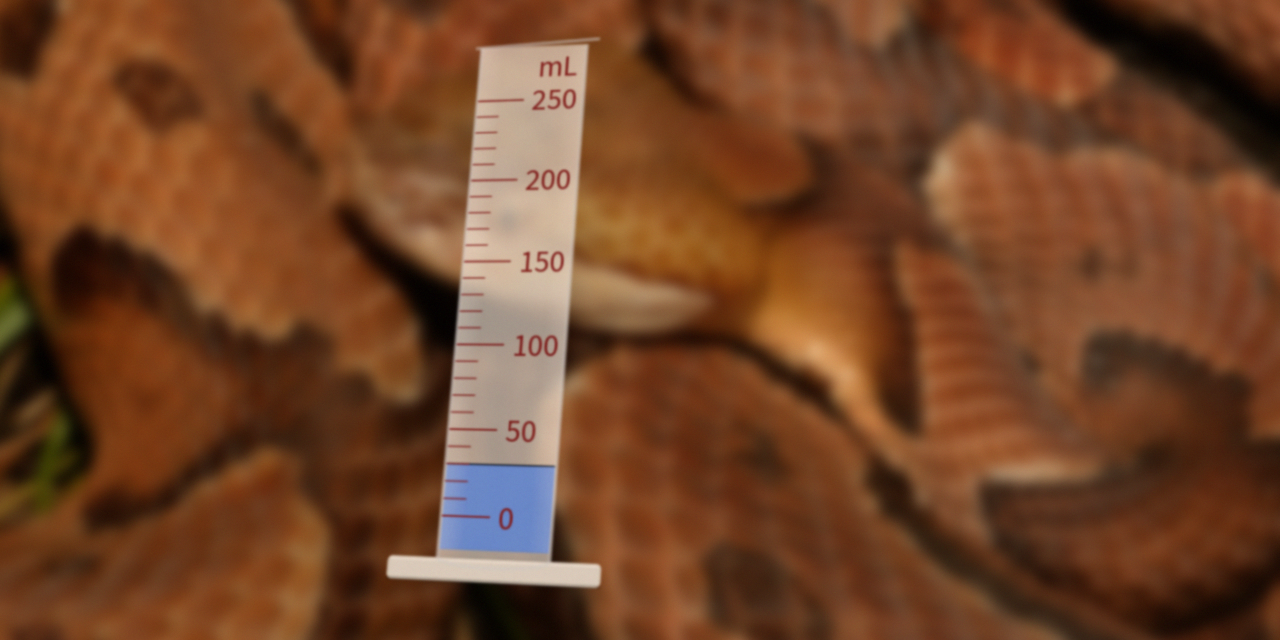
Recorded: 30; mL
